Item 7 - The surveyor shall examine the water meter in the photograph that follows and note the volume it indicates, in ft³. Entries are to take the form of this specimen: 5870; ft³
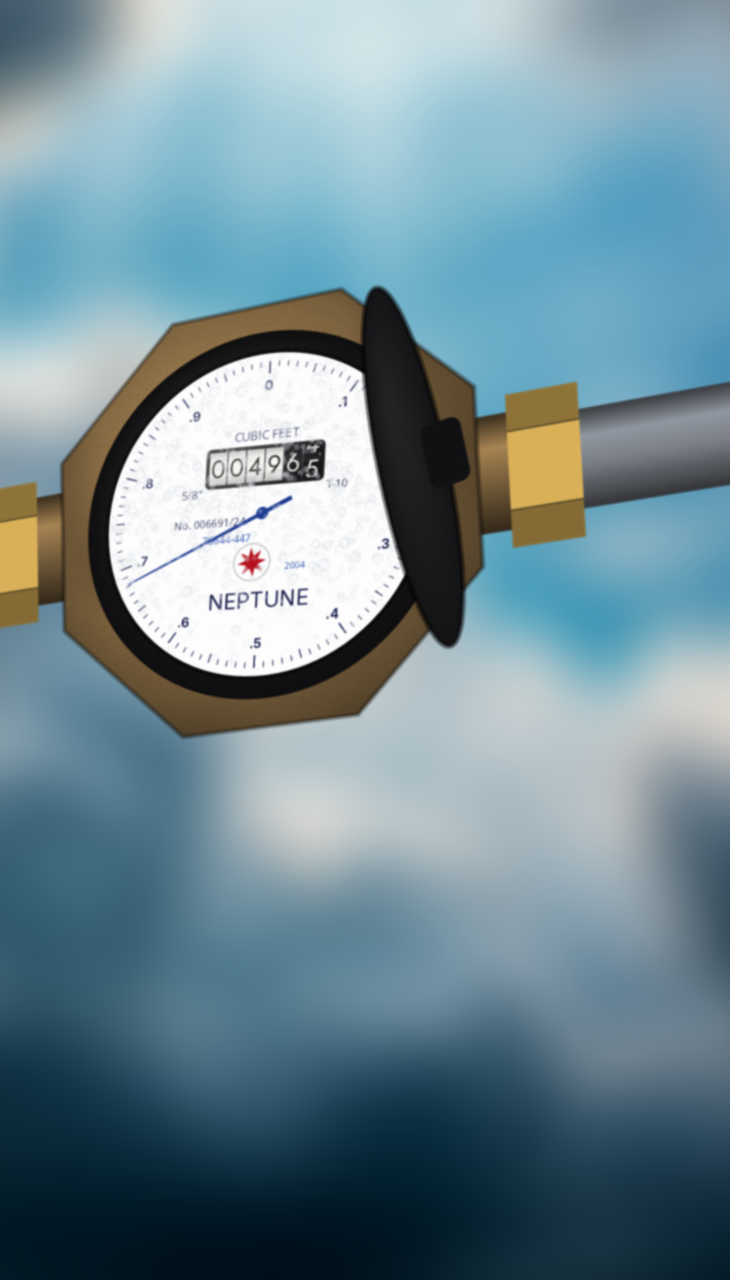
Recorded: 4964.68; ft³
